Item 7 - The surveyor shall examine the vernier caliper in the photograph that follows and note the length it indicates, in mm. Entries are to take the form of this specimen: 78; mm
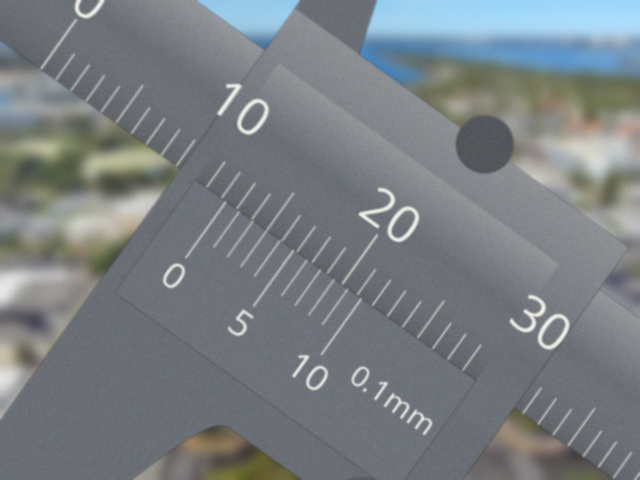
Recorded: 12.3; mm
